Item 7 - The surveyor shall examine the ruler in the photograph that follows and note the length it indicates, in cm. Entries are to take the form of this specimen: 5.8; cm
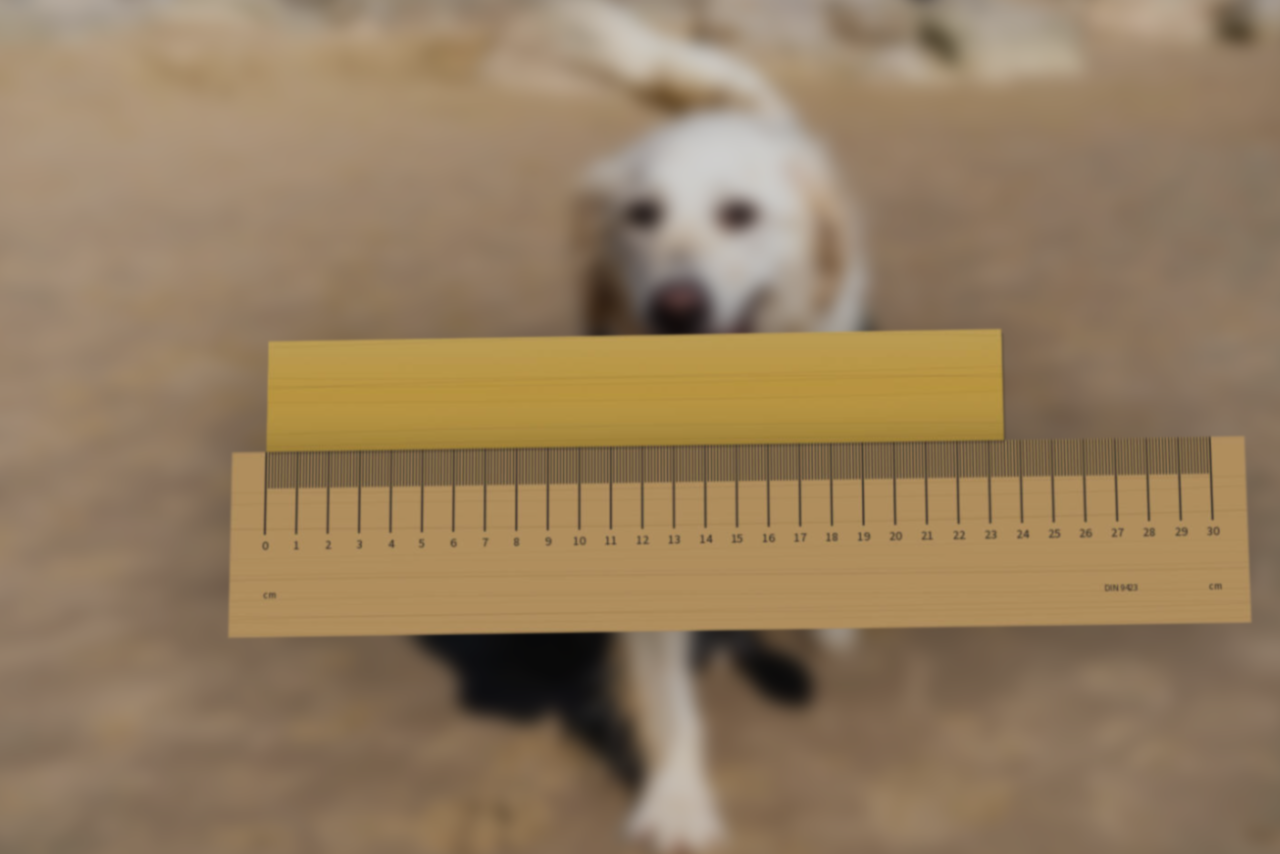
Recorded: 23.5; cm
